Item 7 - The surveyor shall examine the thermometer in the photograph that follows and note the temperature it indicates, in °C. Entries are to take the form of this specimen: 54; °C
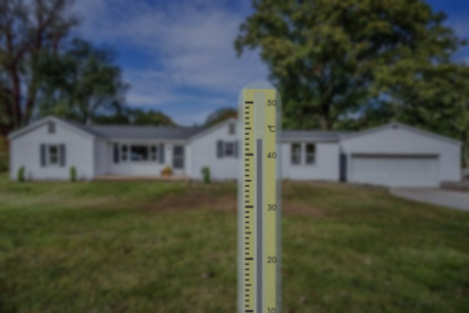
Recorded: 43; °C
